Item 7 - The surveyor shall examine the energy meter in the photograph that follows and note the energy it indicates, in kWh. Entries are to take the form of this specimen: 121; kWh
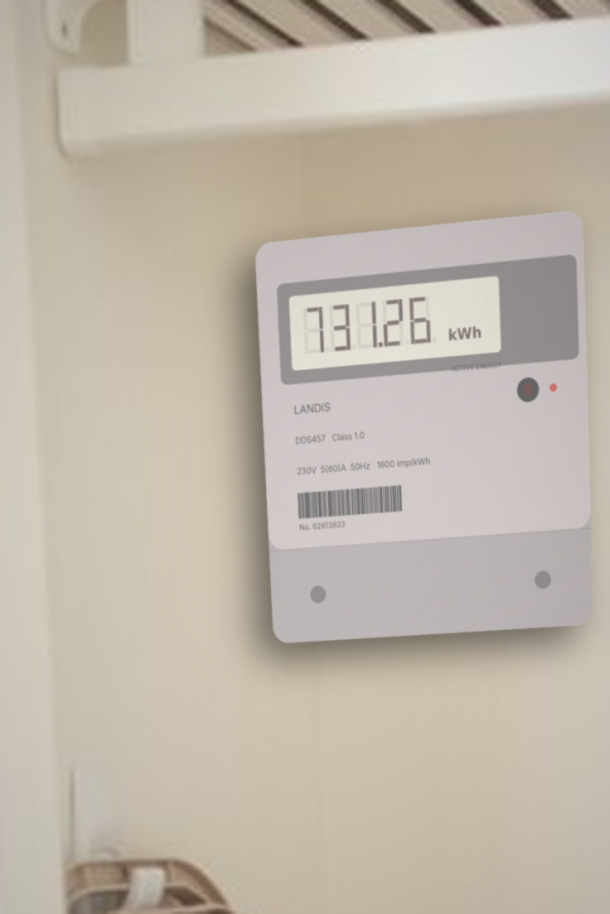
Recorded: 731.26; kWh
